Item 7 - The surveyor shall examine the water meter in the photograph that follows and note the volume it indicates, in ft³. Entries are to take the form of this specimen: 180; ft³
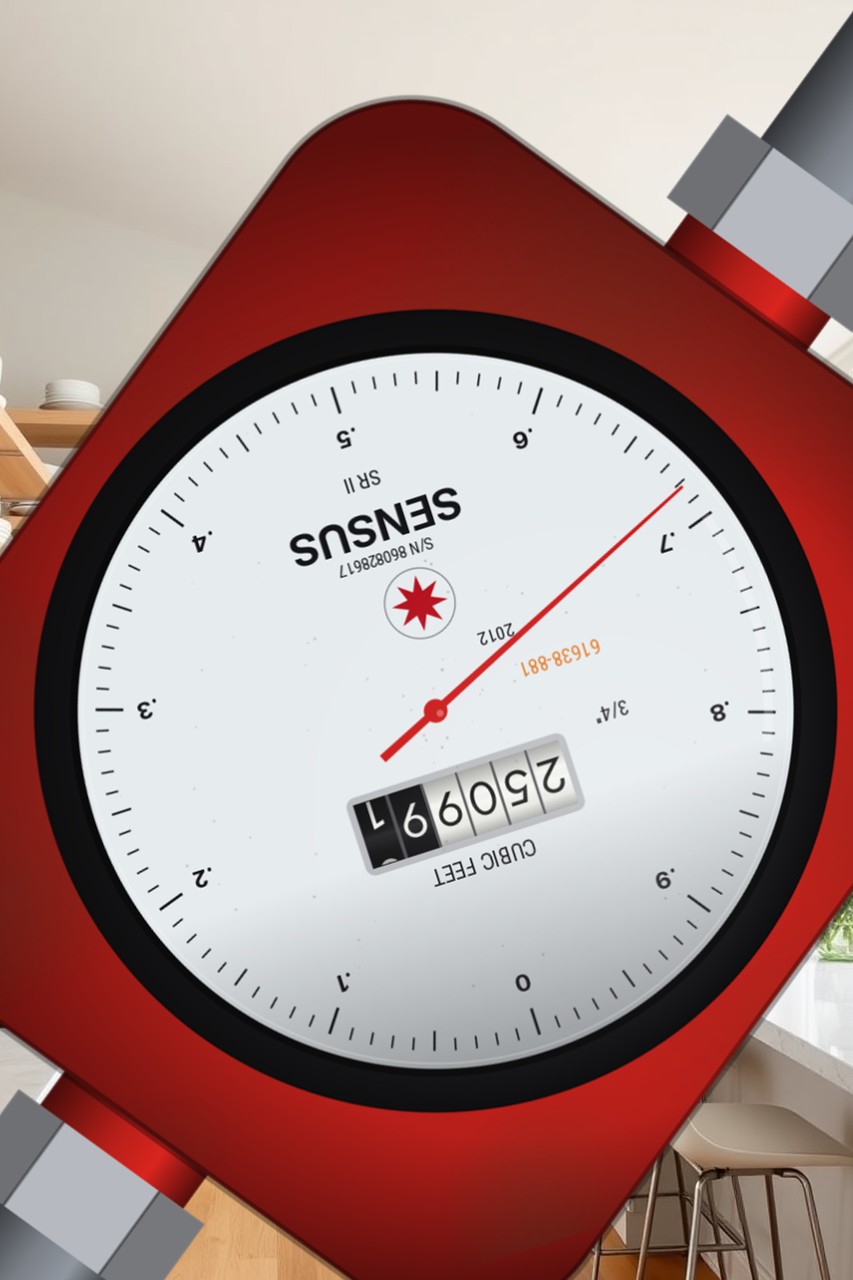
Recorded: 250990.68; ft³
